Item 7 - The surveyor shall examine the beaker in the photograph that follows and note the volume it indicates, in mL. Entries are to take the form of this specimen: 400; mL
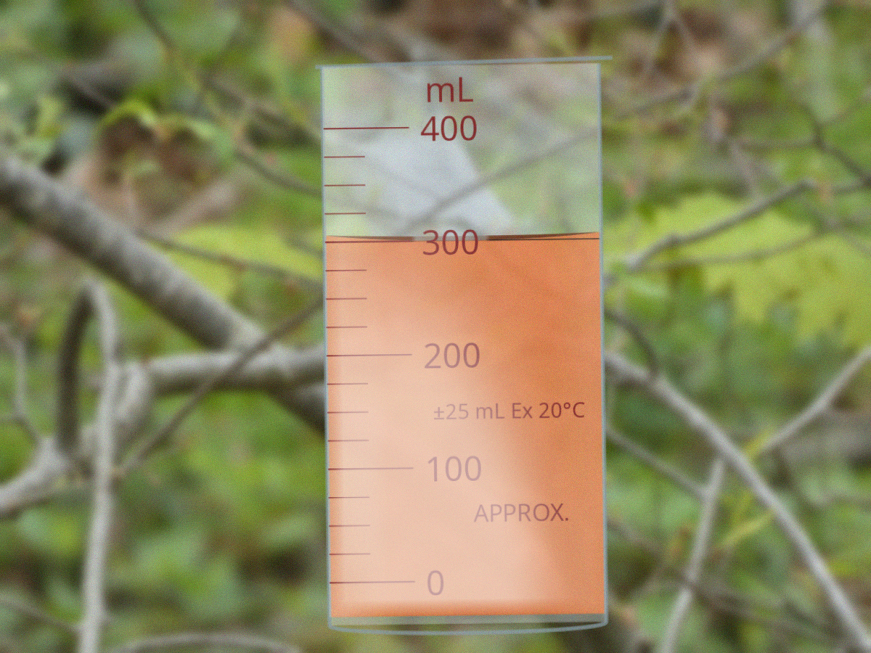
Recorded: 300; mL
